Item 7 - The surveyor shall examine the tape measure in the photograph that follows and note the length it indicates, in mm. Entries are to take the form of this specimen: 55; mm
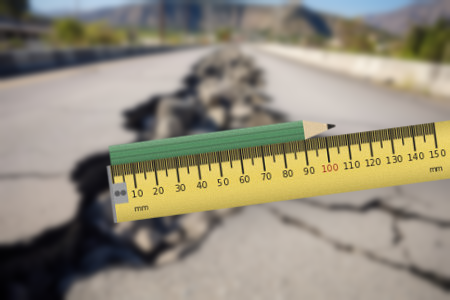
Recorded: 105; mm
